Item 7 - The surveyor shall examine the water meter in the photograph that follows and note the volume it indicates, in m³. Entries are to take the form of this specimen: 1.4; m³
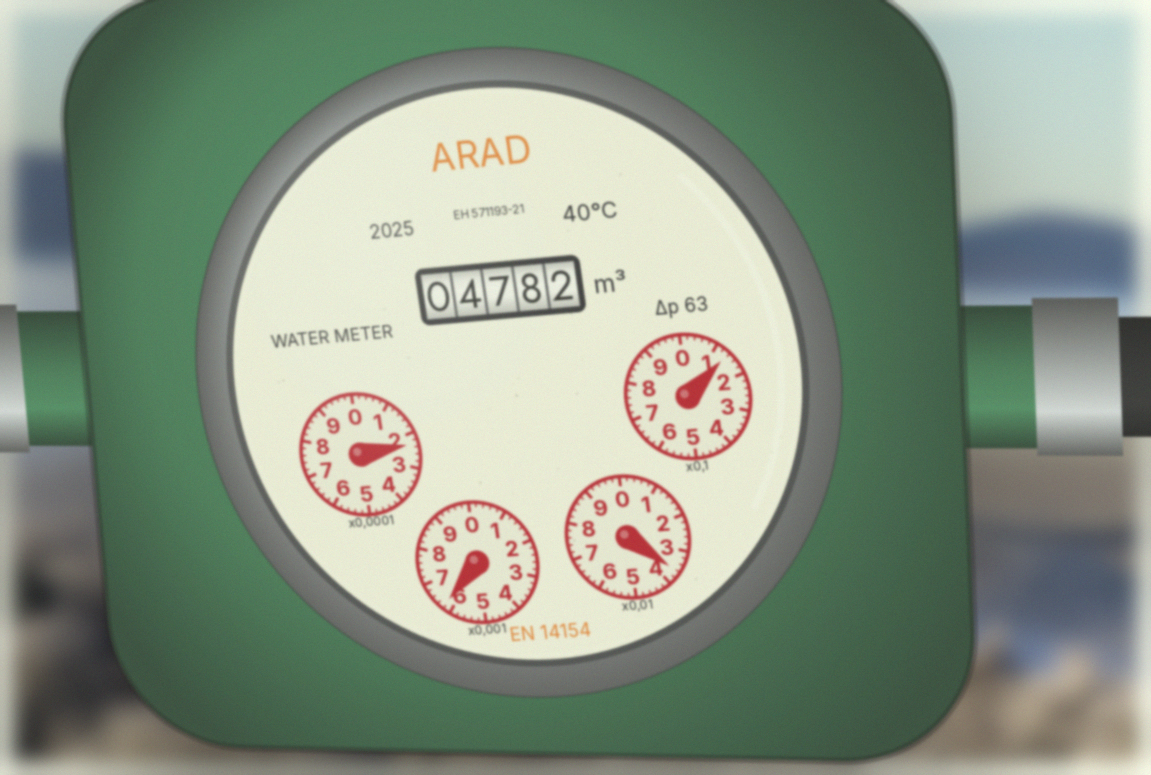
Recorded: 4782.1362; m³
